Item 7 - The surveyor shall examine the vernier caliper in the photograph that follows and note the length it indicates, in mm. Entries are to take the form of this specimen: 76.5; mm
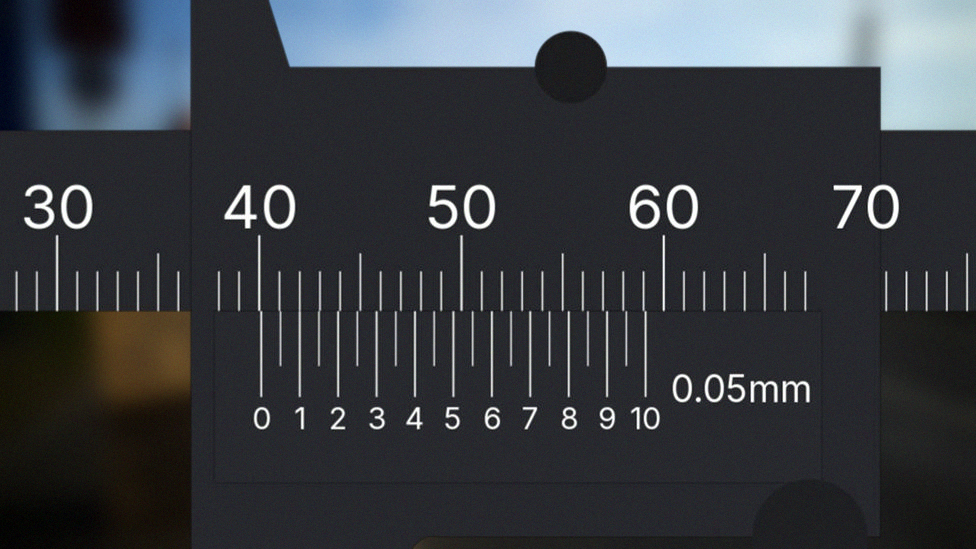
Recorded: 40.1; mm
